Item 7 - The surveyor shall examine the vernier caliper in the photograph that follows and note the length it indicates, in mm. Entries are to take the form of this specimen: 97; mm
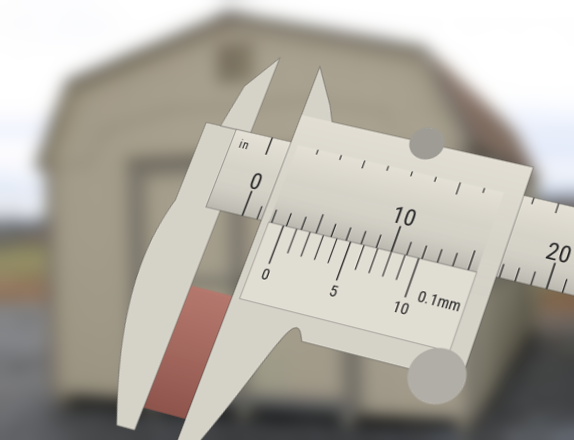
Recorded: 2.8; mm
